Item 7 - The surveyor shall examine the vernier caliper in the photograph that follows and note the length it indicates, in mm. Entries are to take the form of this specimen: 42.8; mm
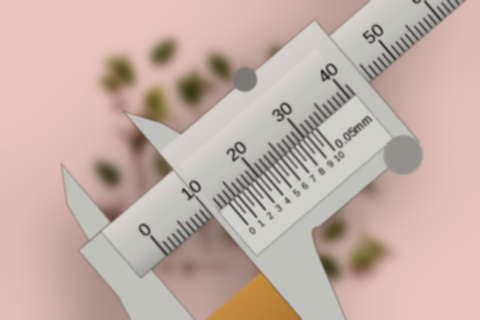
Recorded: 13.5; mm
